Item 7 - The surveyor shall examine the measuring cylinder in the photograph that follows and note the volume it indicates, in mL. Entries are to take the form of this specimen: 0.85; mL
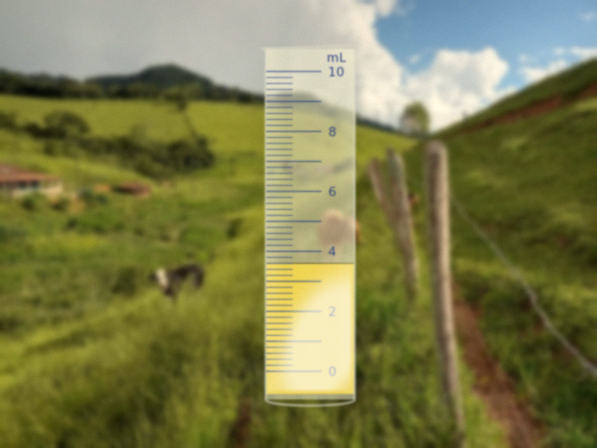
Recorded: 3.6; mL
